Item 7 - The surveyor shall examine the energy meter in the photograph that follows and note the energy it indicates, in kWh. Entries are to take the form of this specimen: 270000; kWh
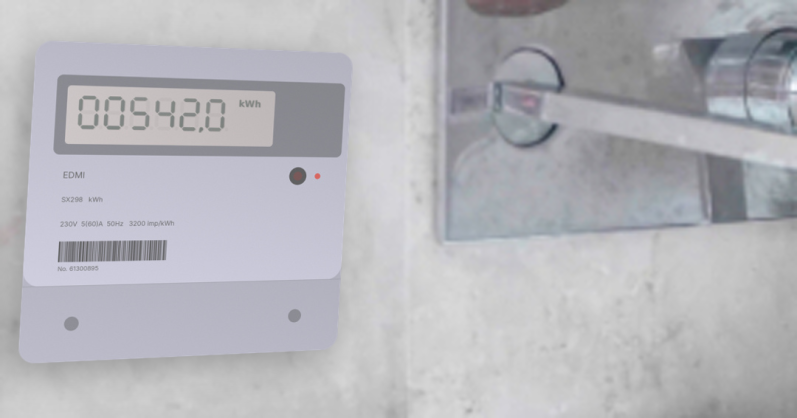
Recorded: 542.0; kWh
